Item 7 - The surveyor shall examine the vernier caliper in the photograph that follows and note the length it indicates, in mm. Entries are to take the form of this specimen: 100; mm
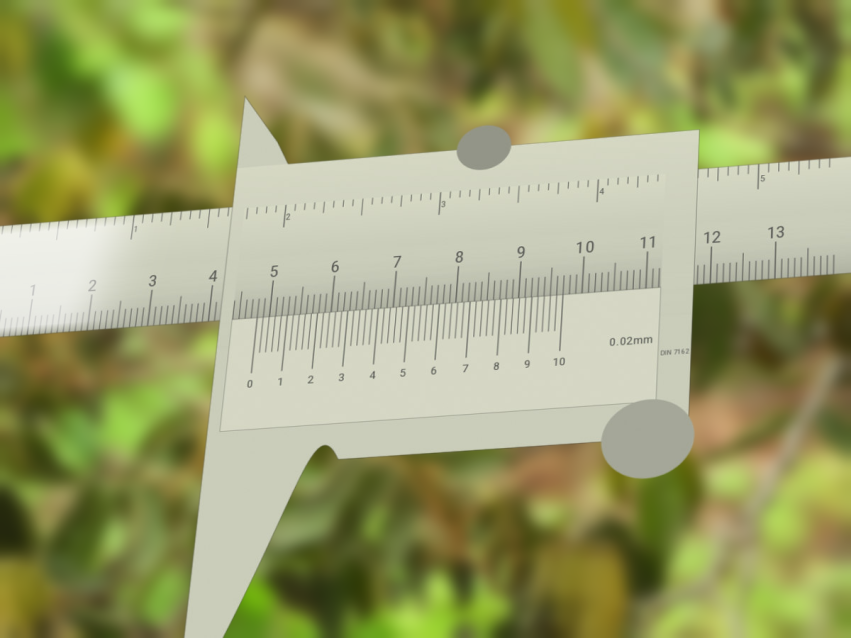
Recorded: 48.0; mm
